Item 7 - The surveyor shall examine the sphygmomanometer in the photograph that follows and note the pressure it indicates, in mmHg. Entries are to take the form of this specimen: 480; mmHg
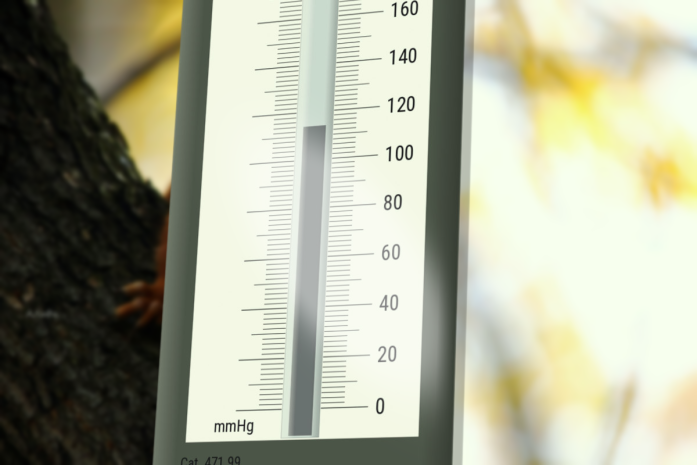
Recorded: 114; mmHg
